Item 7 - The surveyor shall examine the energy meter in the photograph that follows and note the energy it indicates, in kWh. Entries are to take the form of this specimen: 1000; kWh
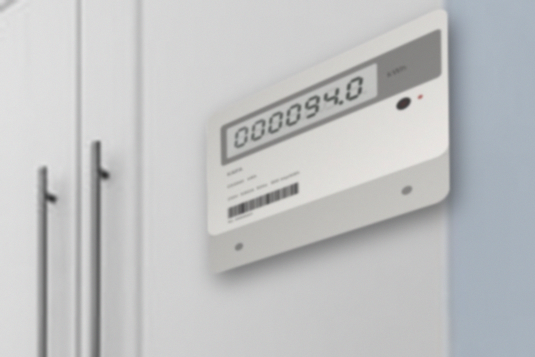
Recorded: 94.0; kWh
